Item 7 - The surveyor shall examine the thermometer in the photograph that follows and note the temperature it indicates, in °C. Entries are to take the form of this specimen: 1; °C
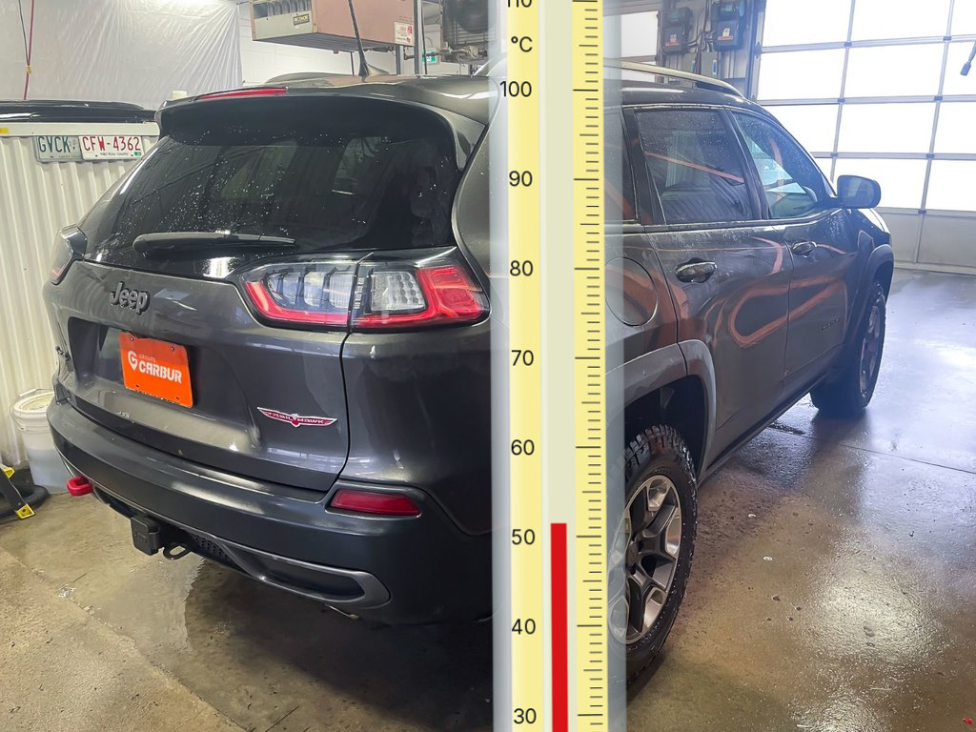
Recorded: 51.5; °C
